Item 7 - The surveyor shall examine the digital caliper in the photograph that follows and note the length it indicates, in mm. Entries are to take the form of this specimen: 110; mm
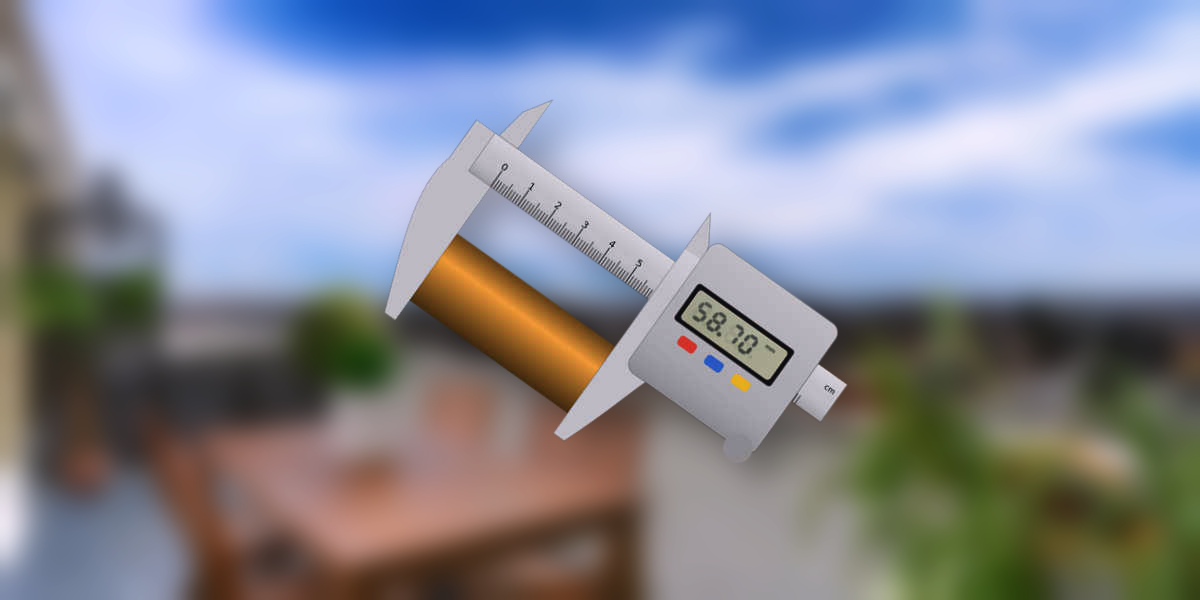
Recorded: 58.70; mm
